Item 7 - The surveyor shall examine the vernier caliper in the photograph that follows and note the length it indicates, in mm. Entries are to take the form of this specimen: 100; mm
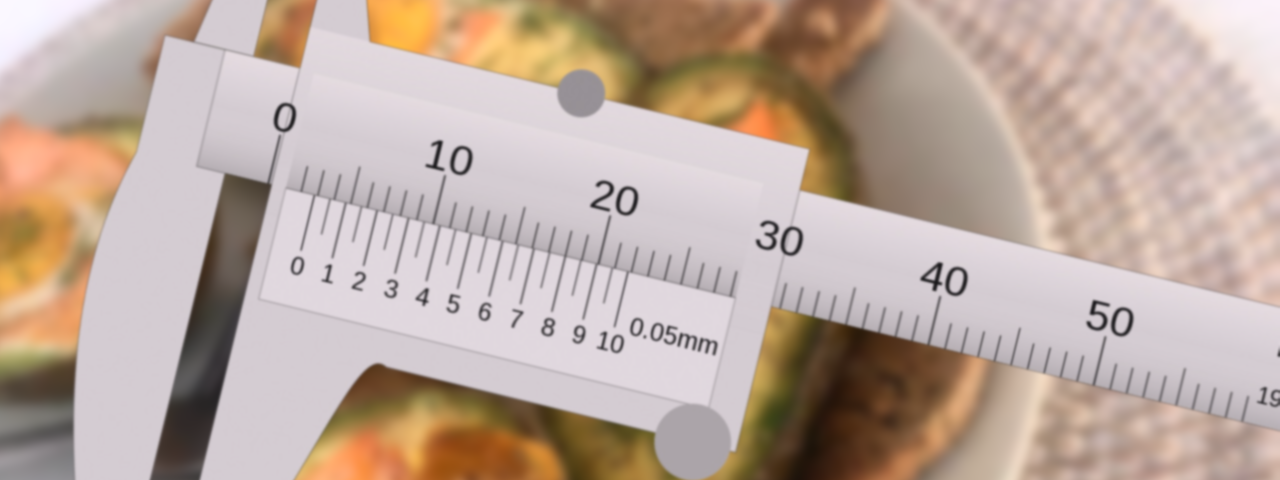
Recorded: 2.8; mm
